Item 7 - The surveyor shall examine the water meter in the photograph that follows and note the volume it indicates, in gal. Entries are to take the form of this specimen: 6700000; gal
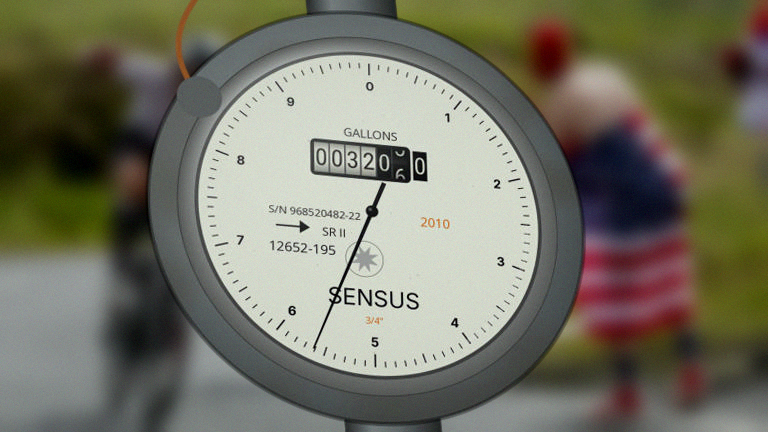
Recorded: 32055.6; gal
